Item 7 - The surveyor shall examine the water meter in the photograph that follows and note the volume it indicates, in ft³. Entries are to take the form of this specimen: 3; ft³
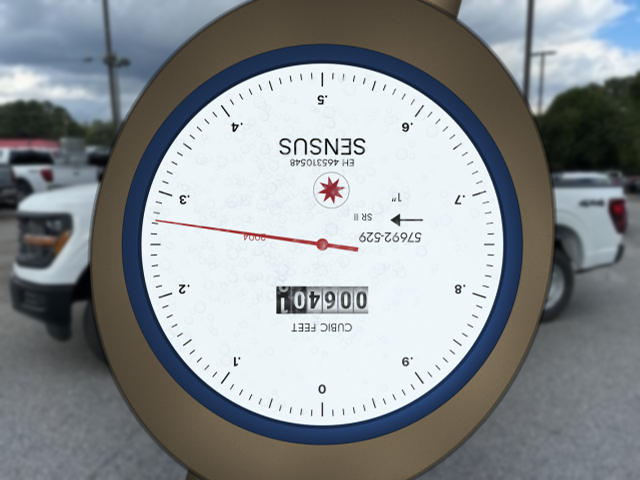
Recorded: 6401.27; ft³
